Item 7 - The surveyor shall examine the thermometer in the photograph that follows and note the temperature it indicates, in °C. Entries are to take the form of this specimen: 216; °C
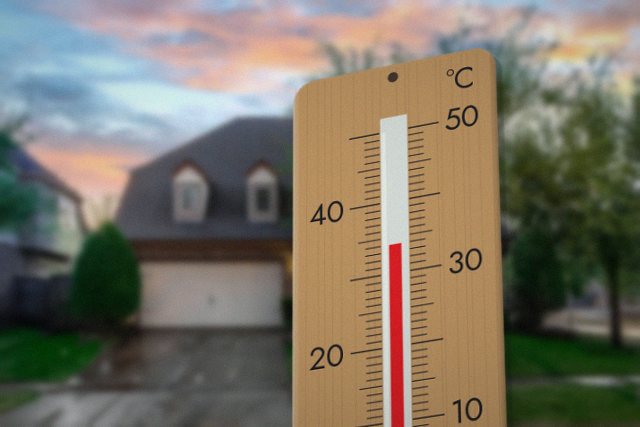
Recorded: 34; °C
